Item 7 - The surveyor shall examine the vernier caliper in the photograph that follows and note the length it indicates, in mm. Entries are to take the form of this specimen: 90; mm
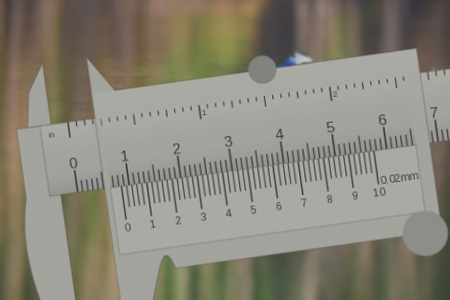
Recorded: 8.5; mm
